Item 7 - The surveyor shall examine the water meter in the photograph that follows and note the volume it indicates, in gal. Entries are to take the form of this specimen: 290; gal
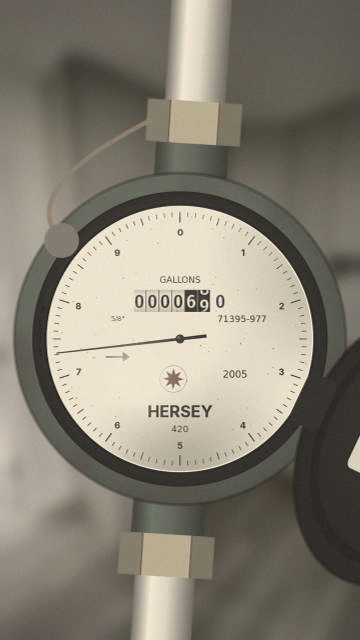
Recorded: 687.3; gal
